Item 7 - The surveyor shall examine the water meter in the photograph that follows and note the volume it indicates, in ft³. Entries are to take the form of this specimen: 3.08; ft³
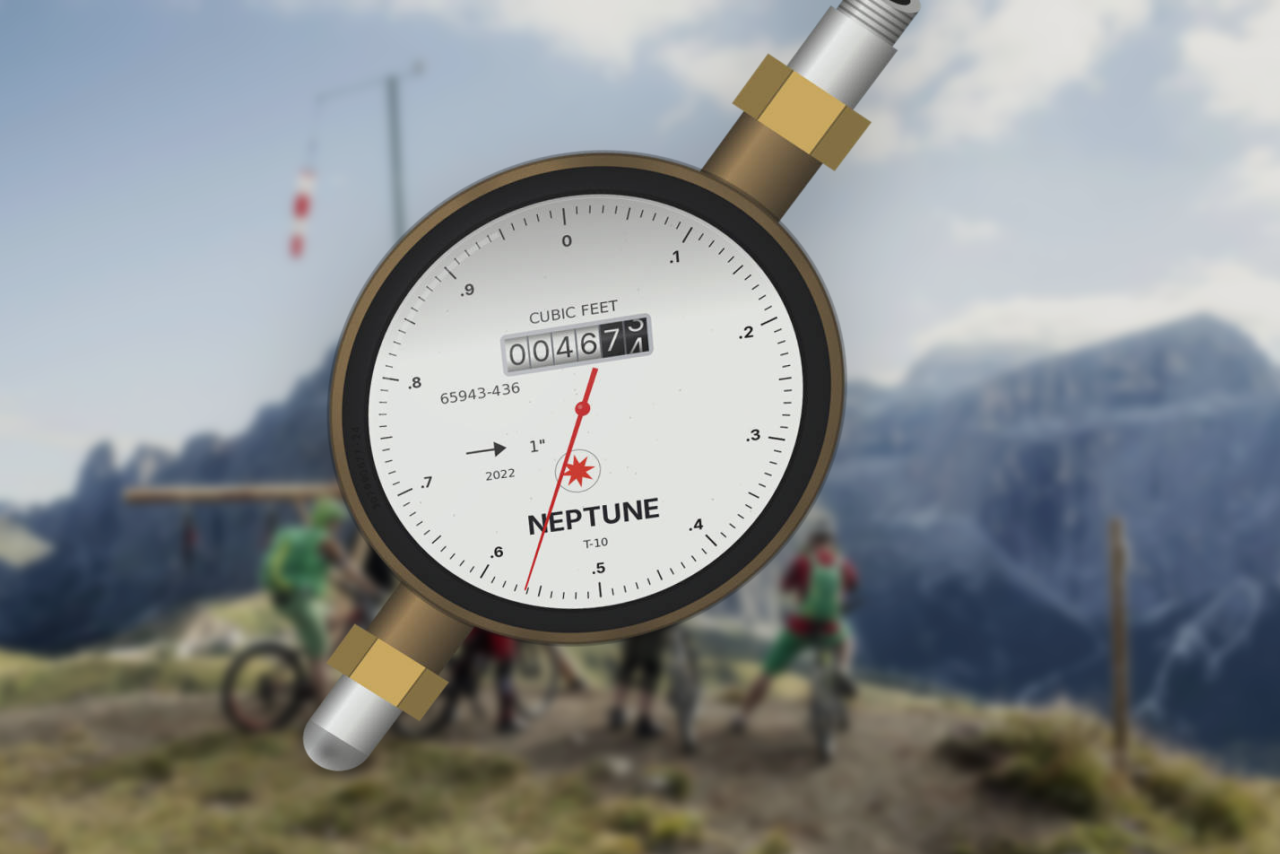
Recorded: 4673.56; ft³
